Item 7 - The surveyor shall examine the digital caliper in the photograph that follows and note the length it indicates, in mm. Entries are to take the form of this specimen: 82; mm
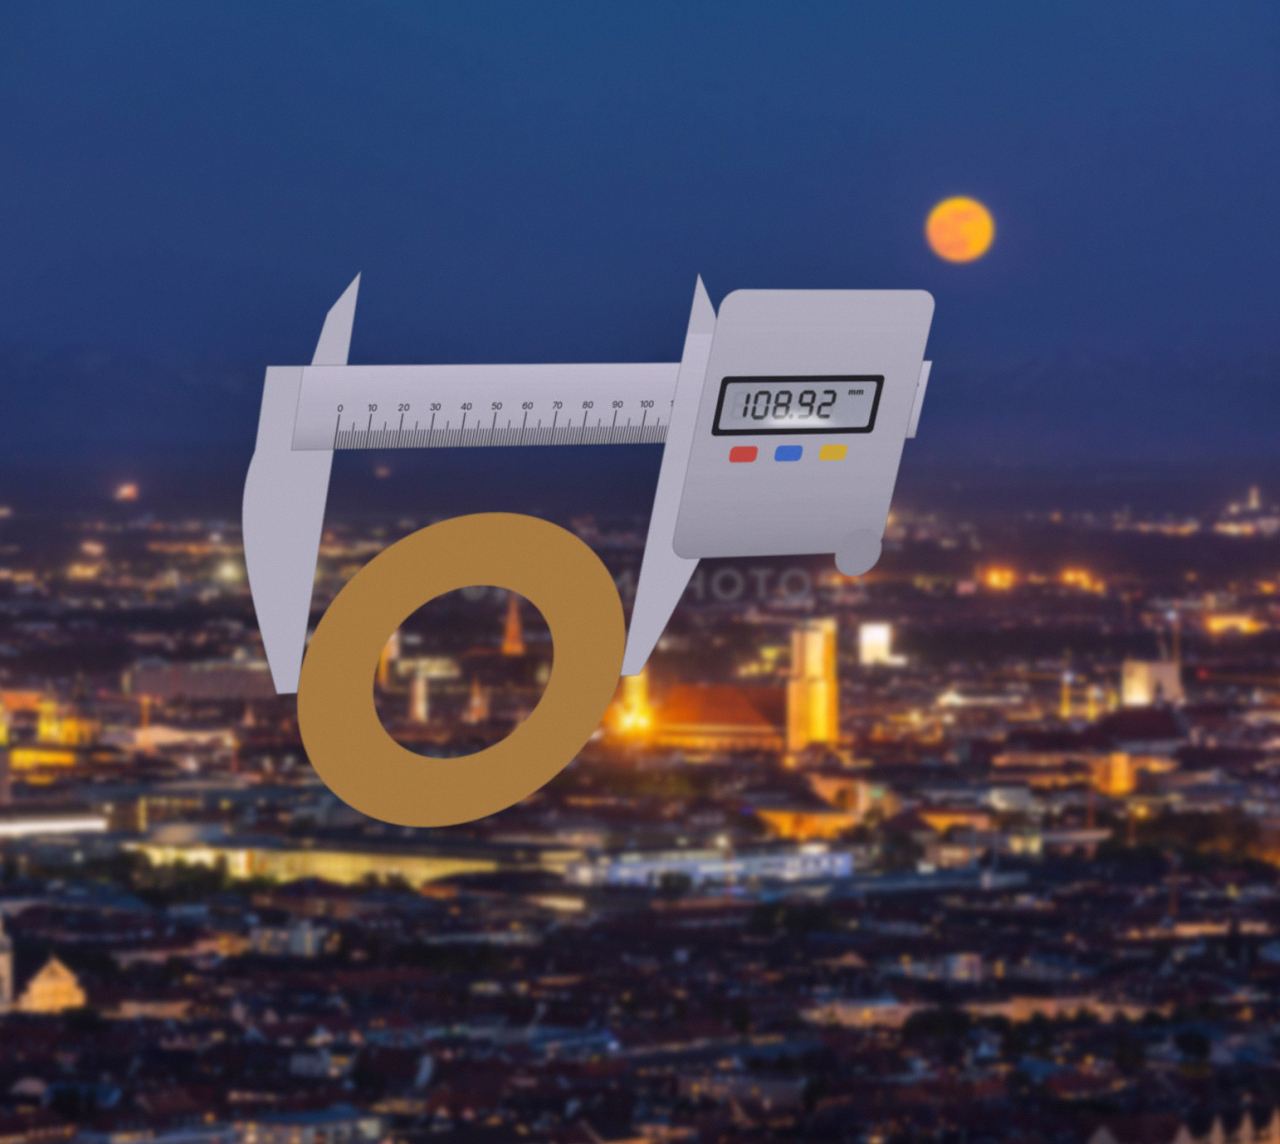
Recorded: 108.92; mm
